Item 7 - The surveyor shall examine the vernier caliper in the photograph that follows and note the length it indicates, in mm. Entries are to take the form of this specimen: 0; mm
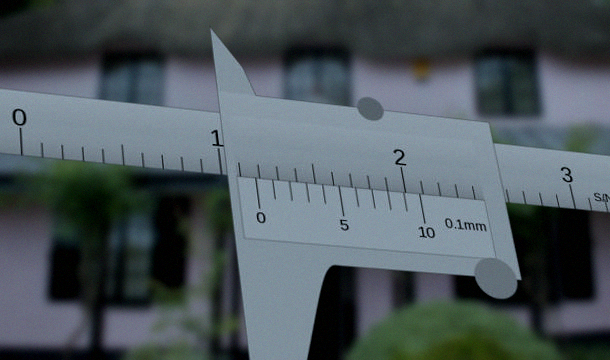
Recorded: 11.8; mm
